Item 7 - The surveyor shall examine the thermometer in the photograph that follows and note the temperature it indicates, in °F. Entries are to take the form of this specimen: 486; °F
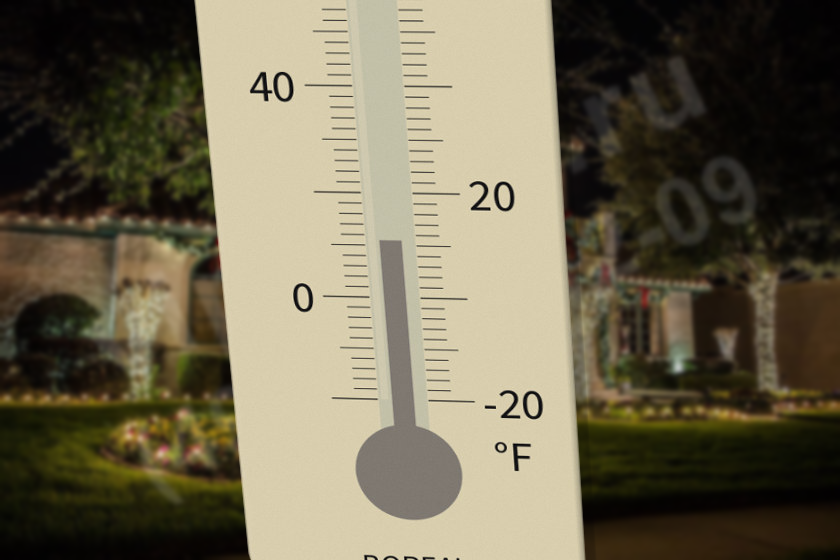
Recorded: 11; °F
